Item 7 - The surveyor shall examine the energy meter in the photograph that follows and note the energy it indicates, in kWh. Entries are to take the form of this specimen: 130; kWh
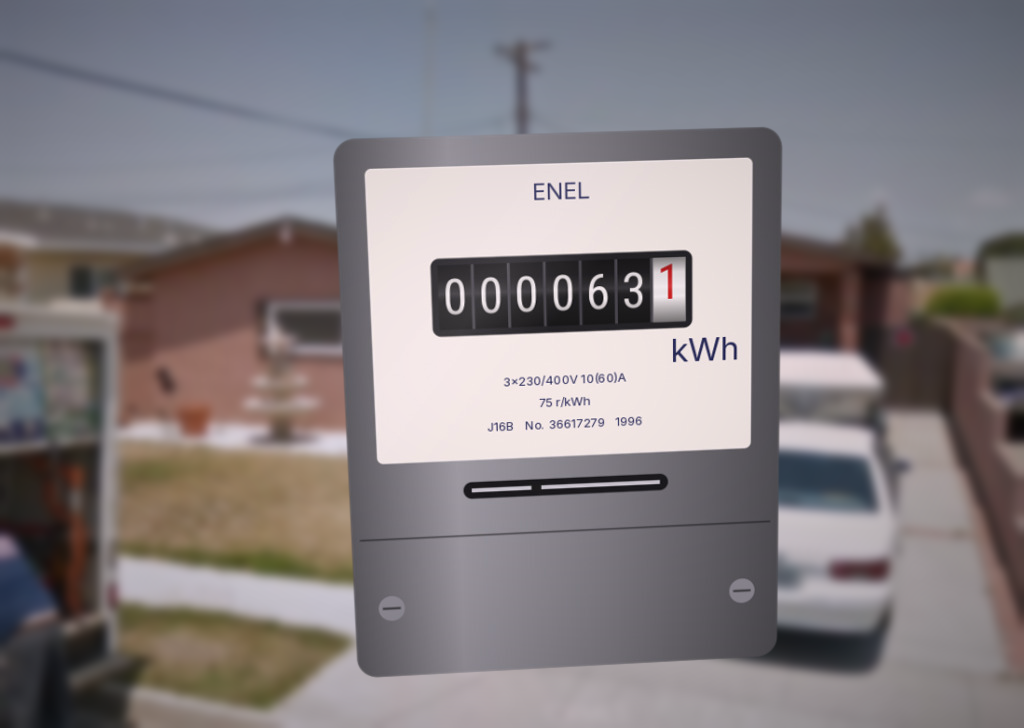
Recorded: 63.1; kWh
